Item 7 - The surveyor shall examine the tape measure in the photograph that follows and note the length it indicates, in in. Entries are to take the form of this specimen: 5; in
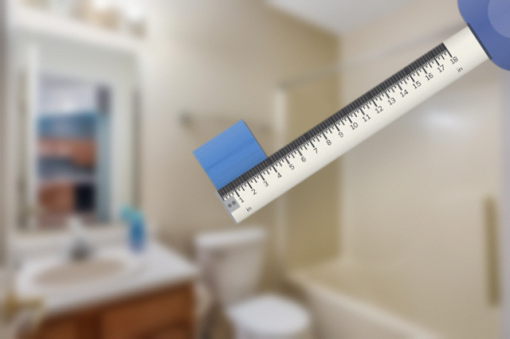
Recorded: 4; in
